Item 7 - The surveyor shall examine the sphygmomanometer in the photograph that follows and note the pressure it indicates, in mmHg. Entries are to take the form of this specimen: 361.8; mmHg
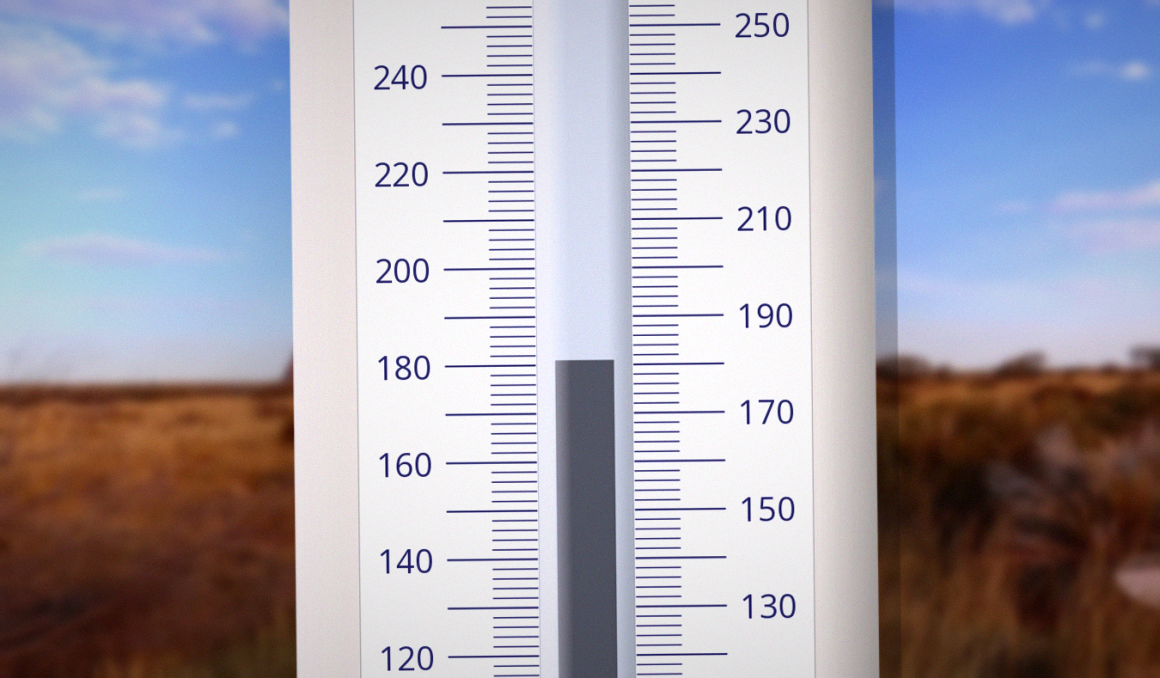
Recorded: 181; mmHg
